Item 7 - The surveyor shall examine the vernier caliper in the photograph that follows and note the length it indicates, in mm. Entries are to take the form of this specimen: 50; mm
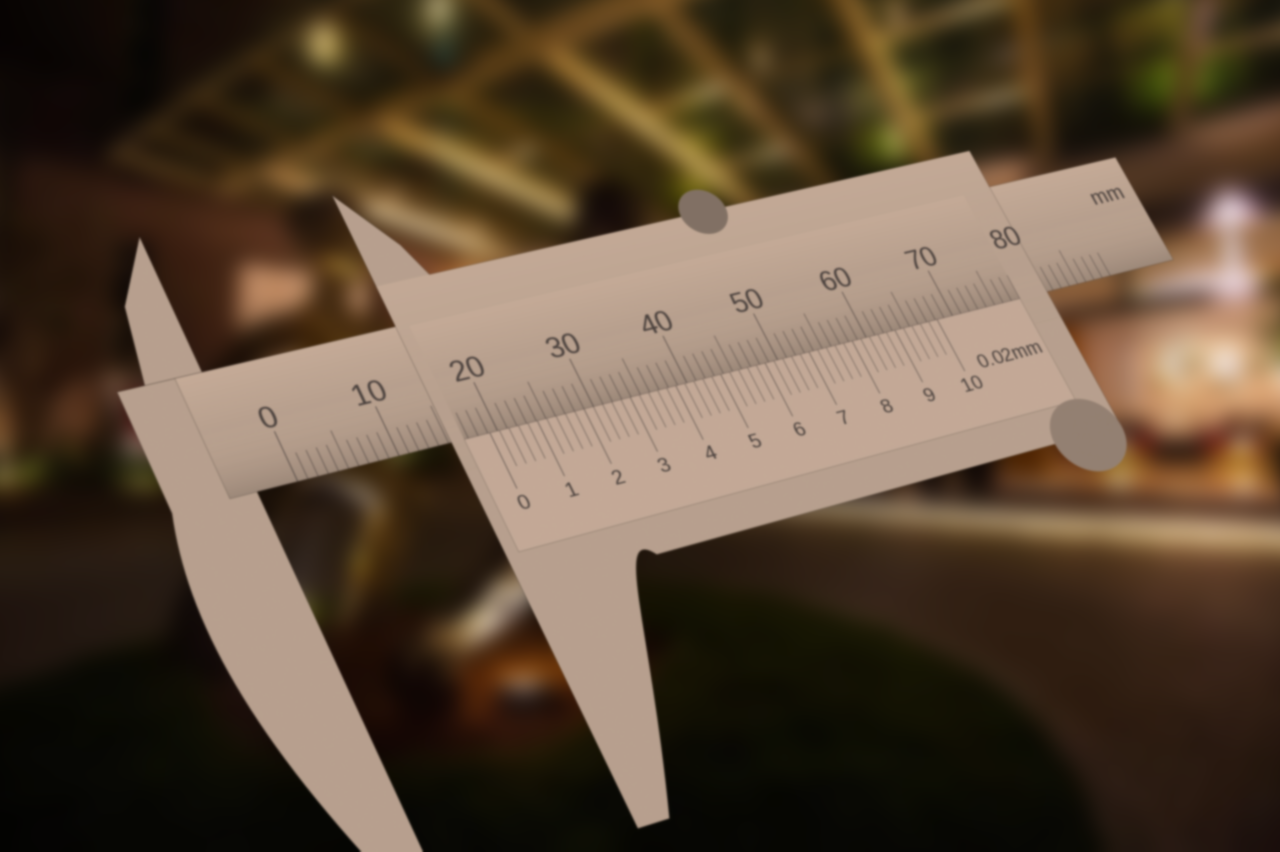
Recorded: 19.2; mm
